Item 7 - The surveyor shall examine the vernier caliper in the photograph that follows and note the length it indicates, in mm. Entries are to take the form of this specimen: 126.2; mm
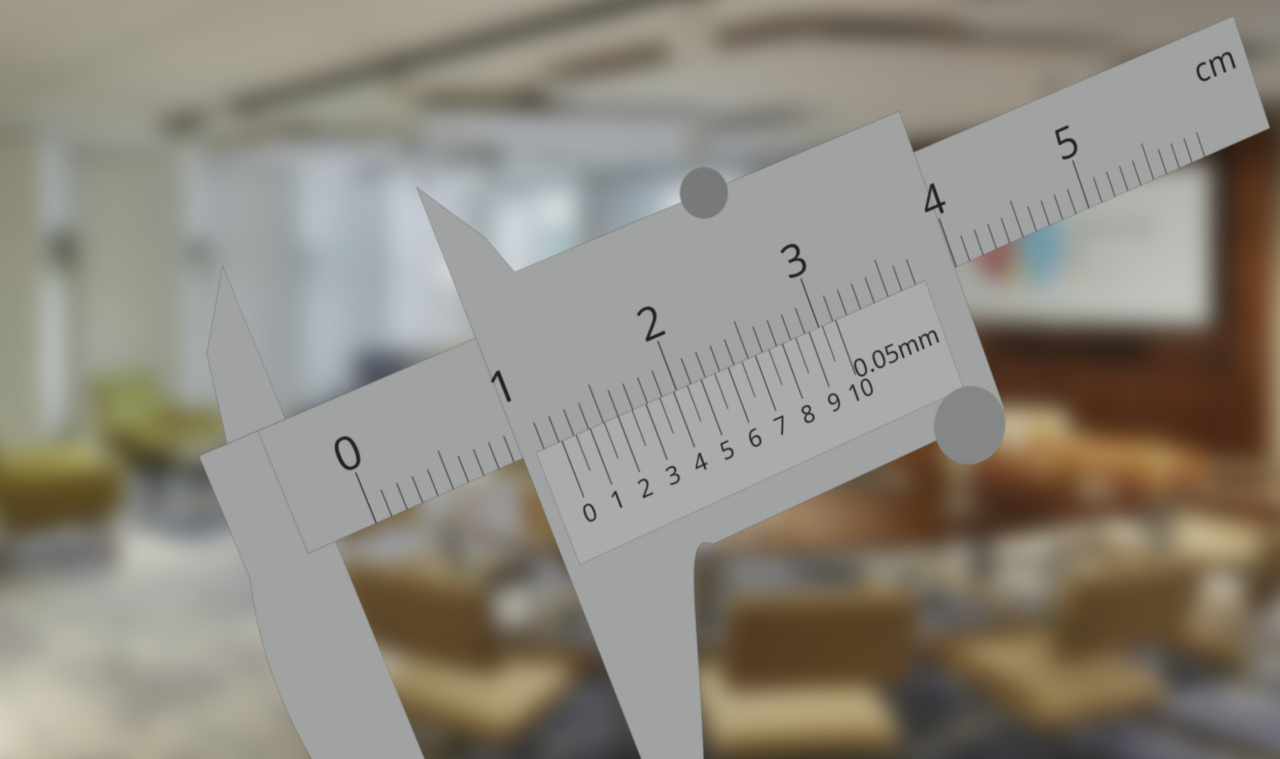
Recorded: 12.2; mm
